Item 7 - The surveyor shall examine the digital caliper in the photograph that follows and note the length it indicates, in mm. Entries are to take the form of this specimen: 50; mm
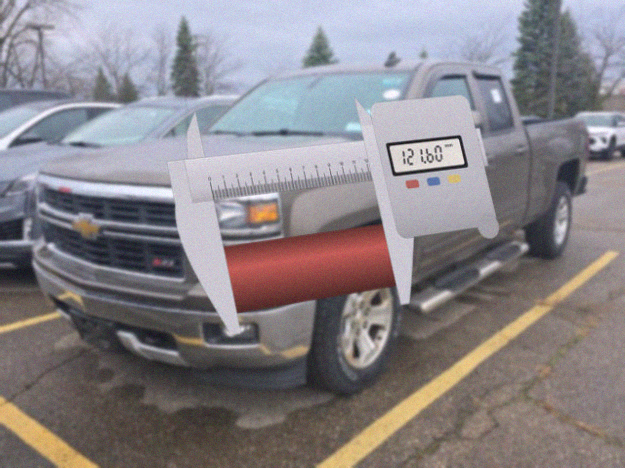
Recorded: 121.60; mm
